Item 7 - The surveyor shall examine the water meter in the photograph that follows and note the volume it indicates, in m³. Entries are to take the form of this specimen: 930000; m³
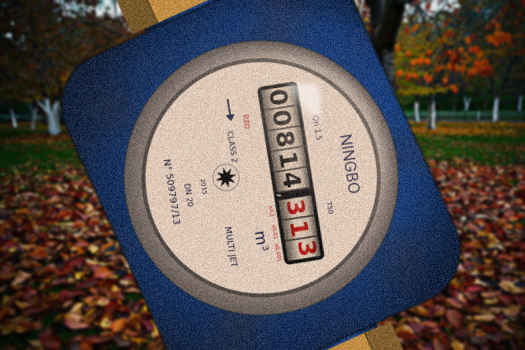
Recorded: 814.313; m³
